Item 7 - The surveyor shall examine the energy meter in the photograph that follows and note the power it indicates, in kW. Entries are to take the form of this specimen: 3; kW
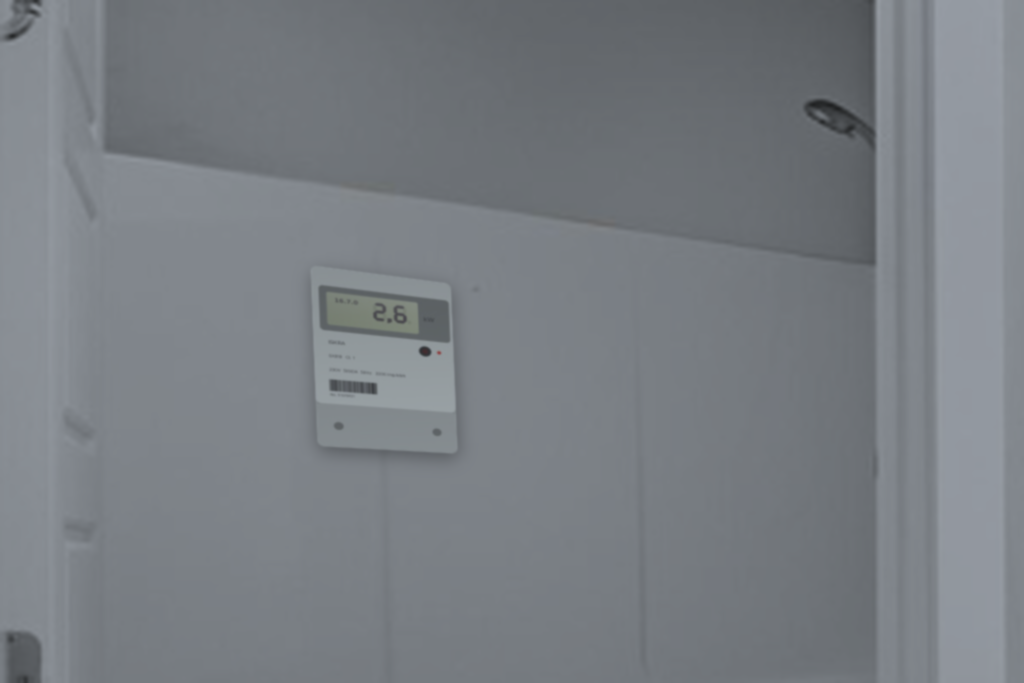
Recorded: 2.6; kW
